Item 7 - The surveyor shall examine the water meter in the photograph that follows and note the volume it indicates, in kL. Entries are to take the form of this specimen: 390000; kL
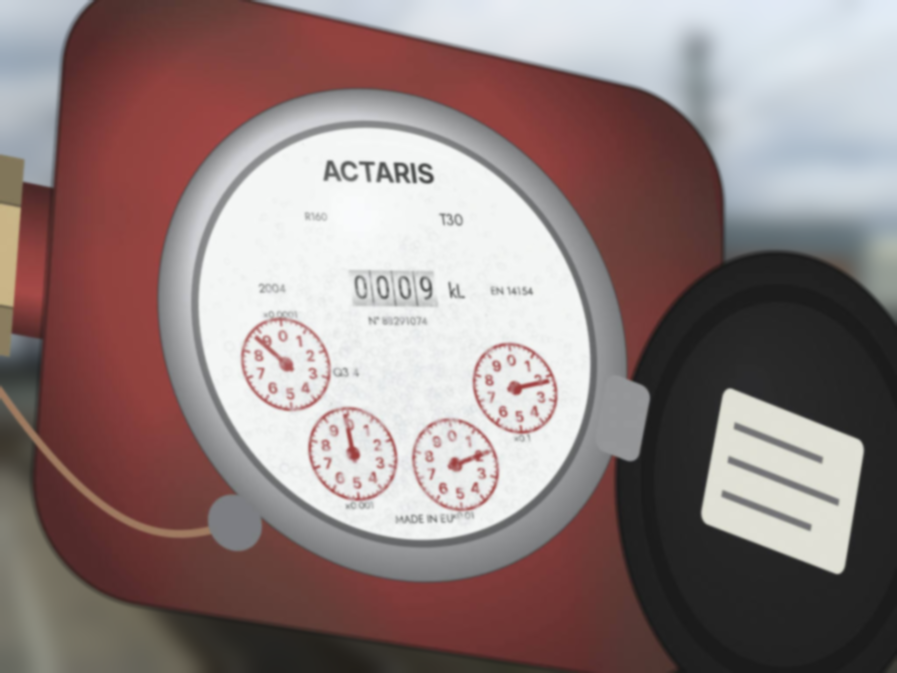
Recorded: 9.2198; kL
